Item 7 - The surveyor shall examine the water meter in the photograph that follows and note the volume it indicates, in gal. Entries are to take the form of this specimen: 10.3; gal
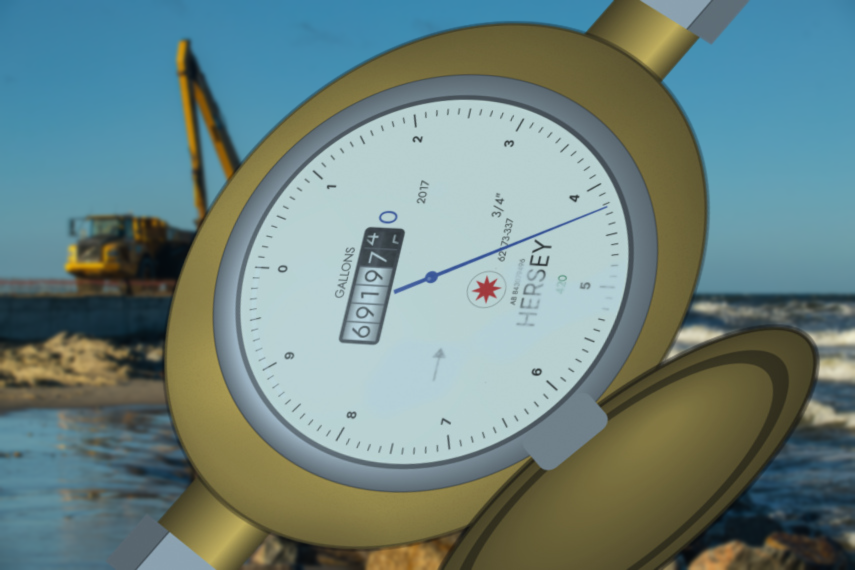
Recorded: 6919744.2; gal
